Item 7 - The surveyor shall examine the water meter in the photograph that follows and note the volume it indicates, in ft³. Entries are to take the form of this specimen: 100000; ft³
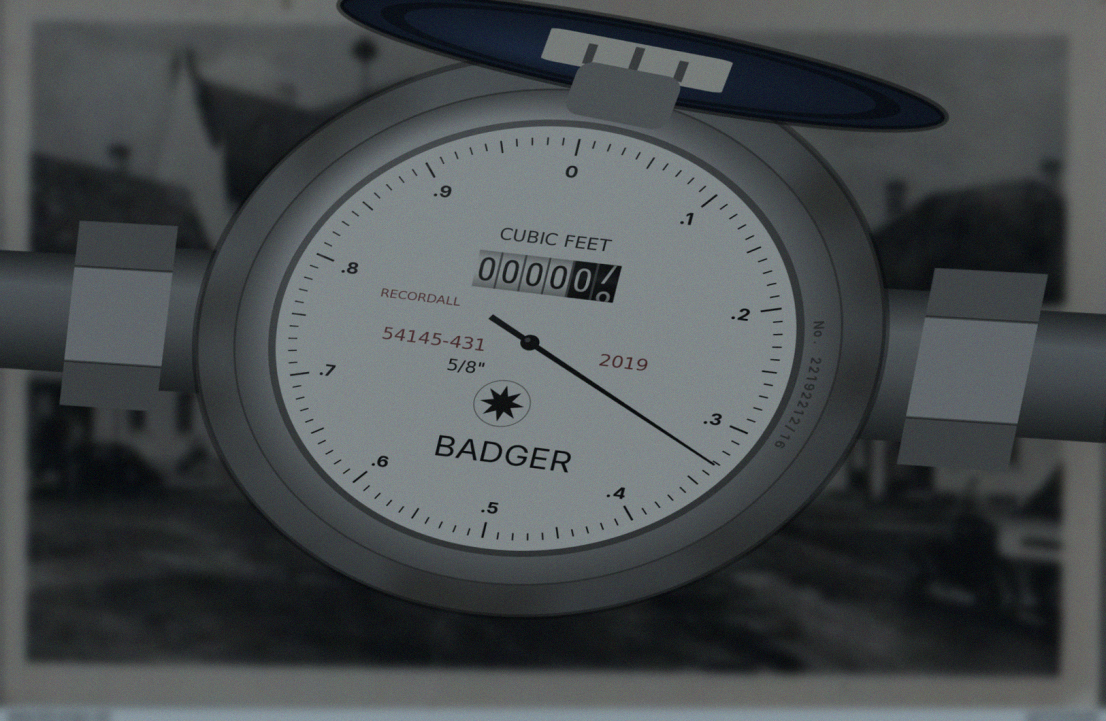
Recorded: 7.33; ft³
